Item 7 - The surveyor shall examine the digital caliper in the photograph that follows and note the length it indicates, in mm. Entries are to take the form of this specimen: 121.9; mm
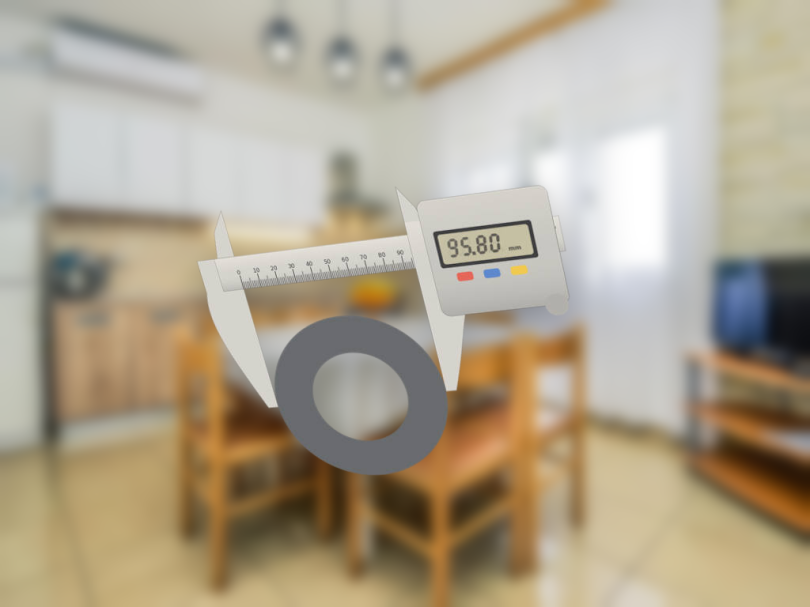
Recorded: 95.80; mm
